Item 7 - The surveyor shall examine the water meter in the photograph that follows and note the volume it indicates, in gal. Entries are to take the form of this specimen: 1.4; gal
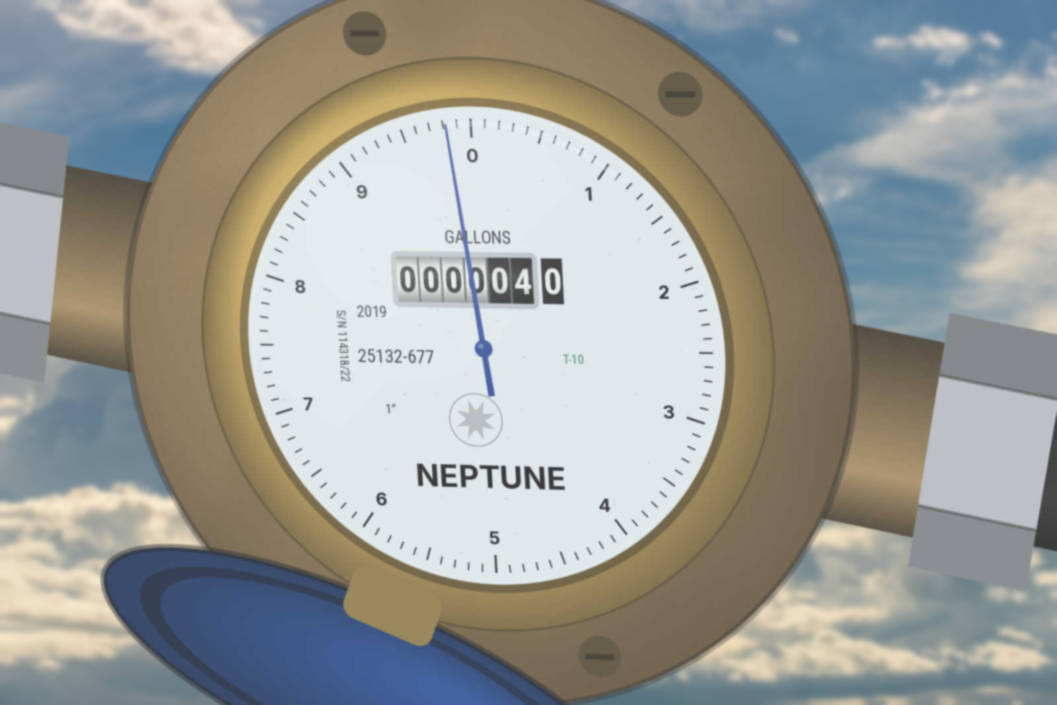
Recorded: 39.8; gal
